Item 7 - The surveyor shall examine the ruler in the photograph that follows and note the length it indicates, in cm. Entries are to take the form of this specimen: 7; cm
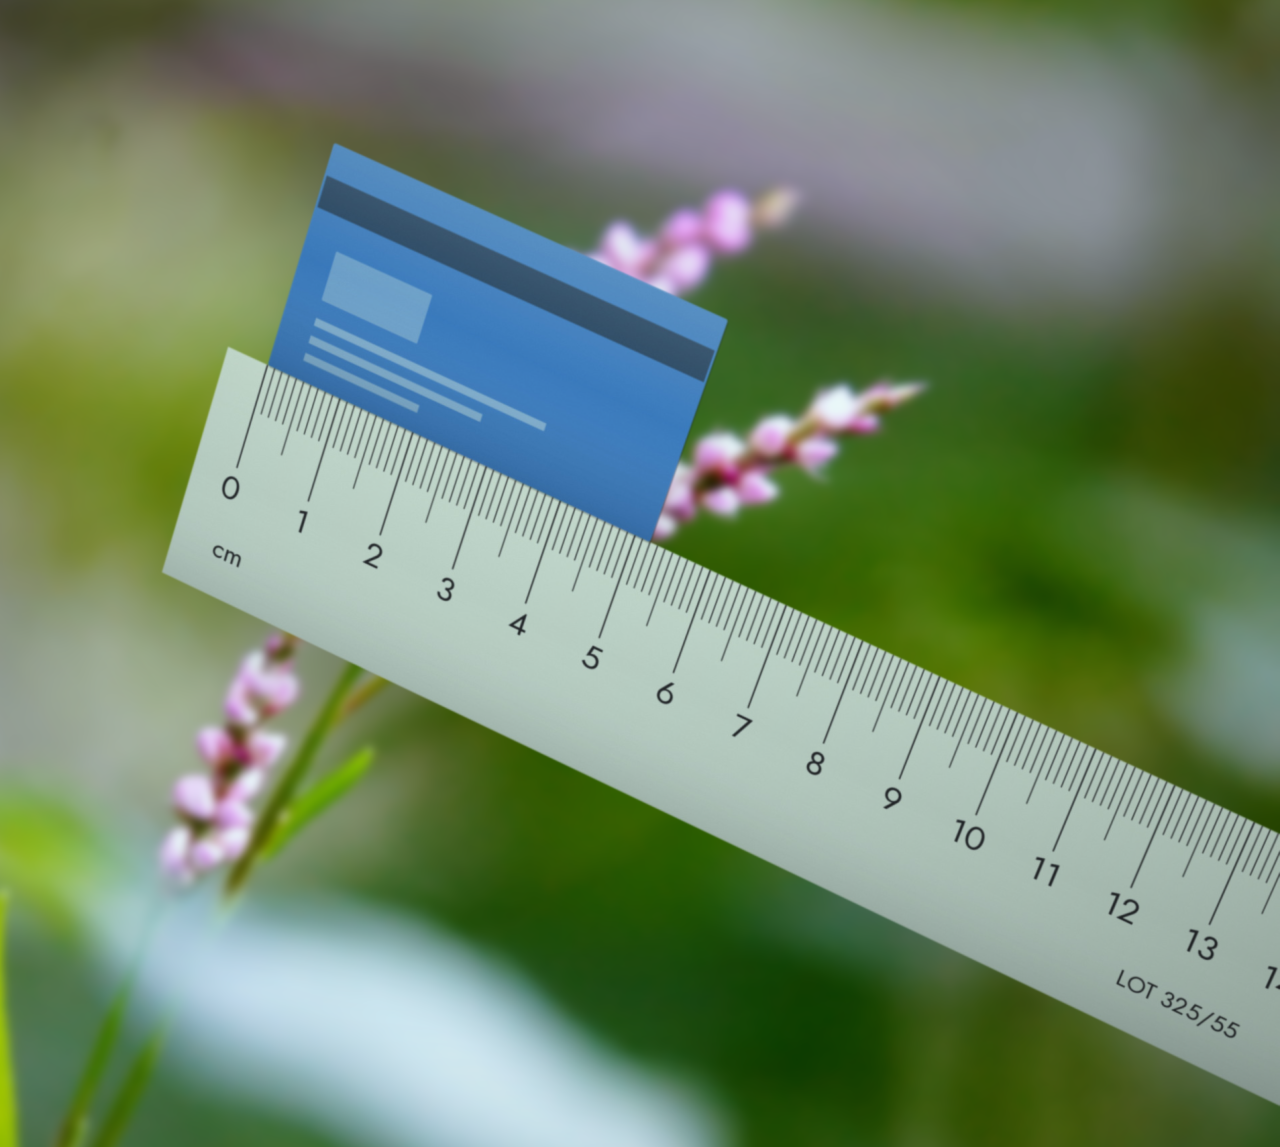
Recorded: 5.2; cm
